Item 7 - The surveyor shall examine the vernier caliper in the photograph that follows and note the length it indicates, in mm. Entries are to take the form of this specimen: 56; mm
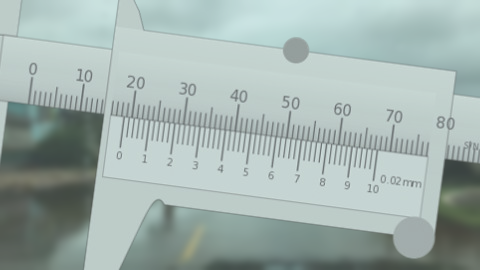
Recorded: 18.5; mm
